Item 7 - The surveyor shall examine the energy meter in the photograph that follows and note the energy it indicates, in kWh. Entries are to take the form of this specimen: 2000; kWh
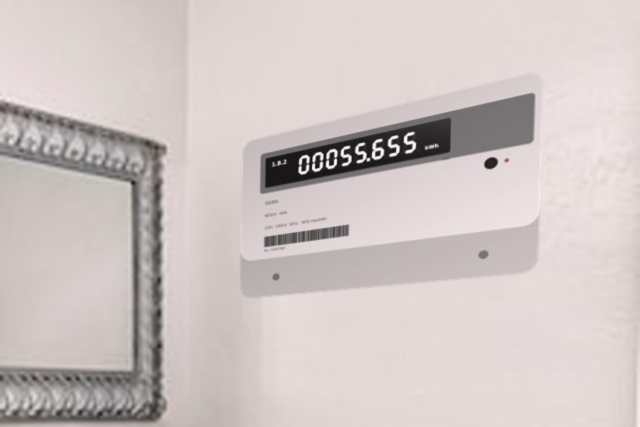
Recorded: 55.655; kWh
